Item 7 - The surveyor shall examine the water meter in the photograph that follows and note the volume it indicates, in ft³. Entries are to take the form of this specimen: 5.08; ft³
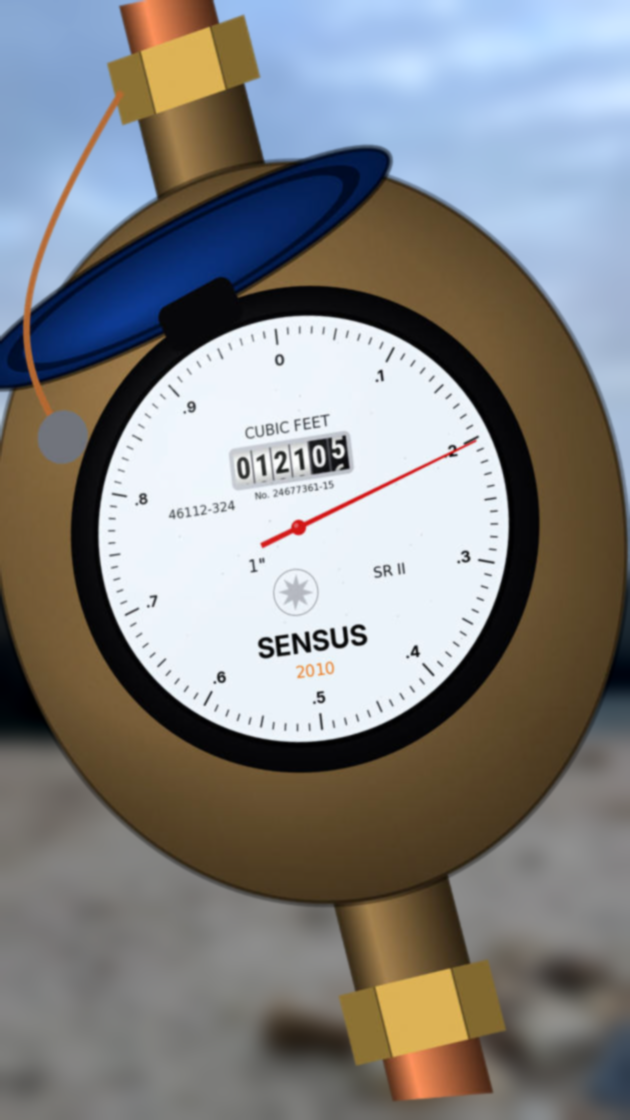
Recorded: 12105.20; ft³
